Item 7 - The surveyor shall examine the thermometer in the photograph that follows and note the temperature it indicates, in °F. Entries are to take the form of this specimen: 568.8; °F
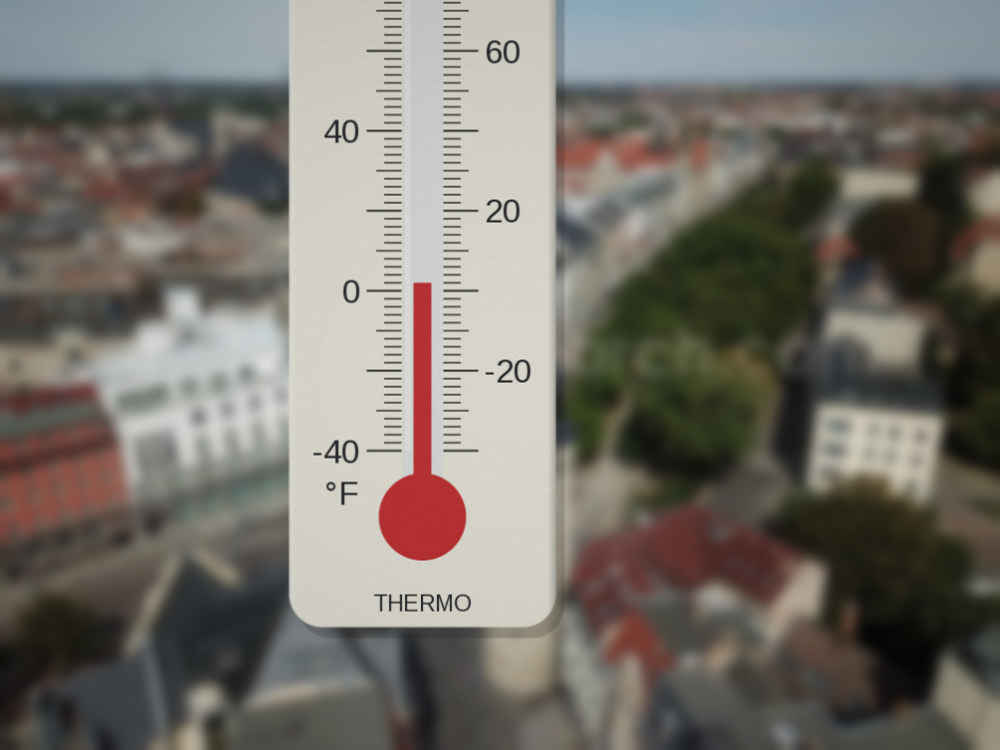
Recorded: 2; °F
